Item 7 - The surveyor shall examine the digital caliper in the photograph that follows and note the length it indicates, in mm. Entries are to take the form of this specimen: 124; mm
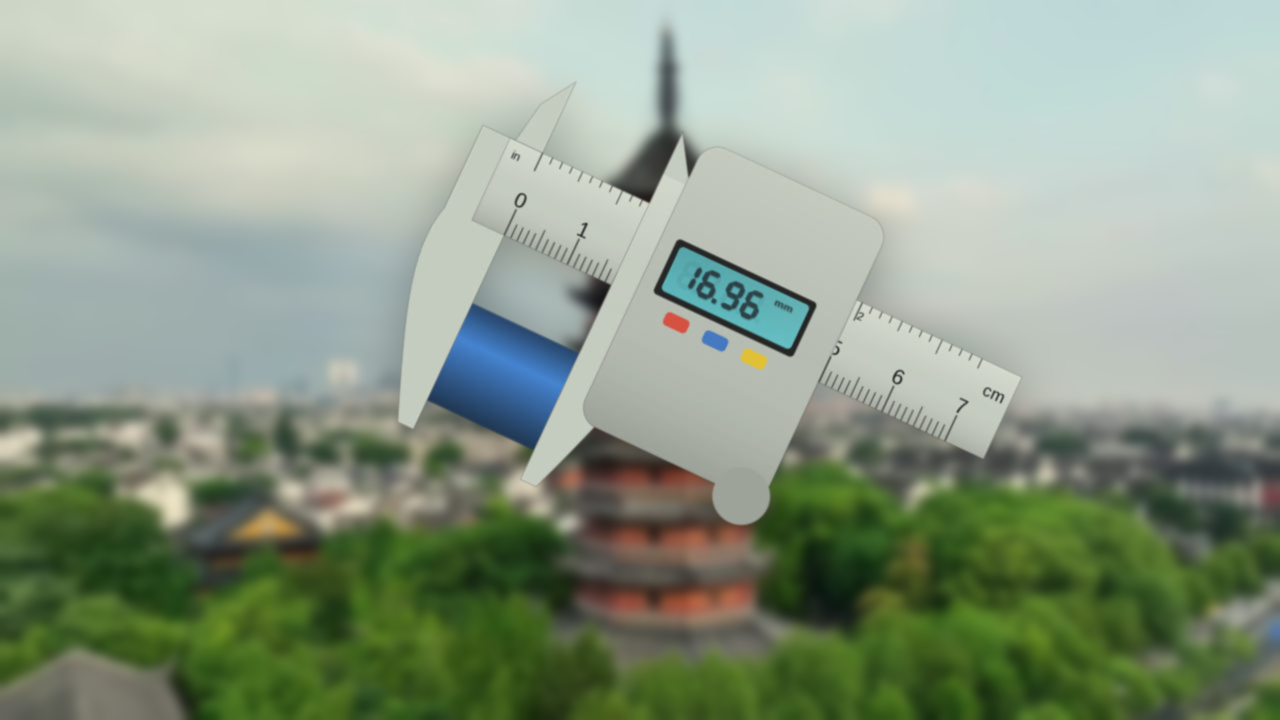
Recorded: 16.96; mm
